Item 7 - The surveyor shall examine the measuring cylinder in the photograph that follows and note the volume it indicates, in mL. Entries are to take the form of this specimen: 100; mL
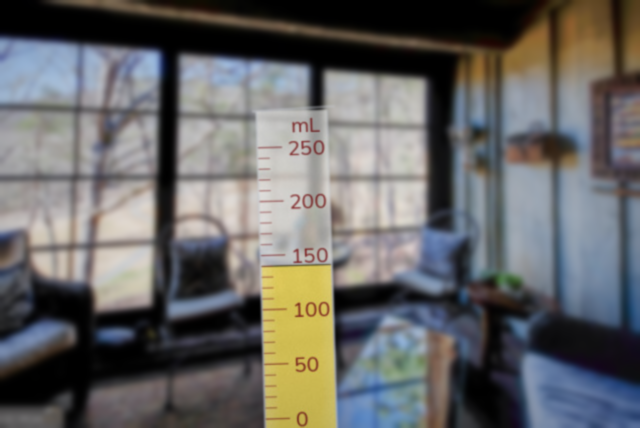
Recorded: 140; mL
